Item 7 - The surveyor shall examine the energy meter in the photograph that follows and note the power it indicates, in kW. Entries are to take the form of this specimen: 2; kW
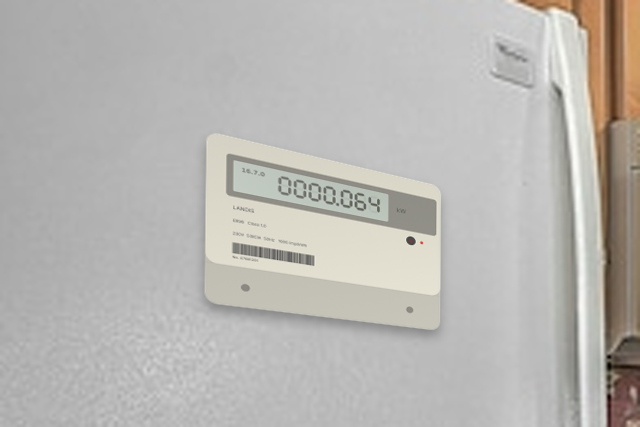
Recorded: 0.064; kW
